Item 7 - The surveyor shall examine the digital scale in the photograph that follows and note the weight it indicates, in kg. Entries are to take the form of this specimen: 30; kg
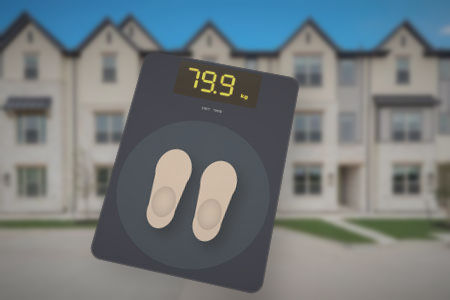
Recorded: 79.9; kg
